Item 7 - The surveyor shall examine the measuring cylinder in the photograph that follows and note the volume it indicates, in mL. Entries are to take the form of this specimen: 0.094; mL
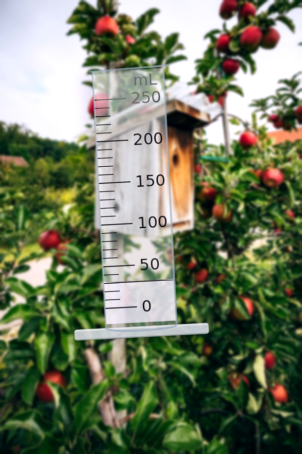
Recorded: 30; mL
